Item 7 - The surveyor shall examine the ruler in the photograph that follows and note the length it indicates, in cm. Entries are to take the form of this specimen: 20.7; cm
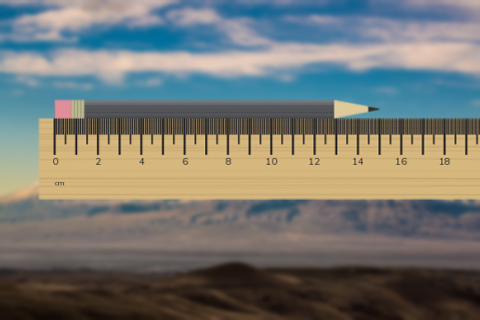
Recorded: 15; cm
